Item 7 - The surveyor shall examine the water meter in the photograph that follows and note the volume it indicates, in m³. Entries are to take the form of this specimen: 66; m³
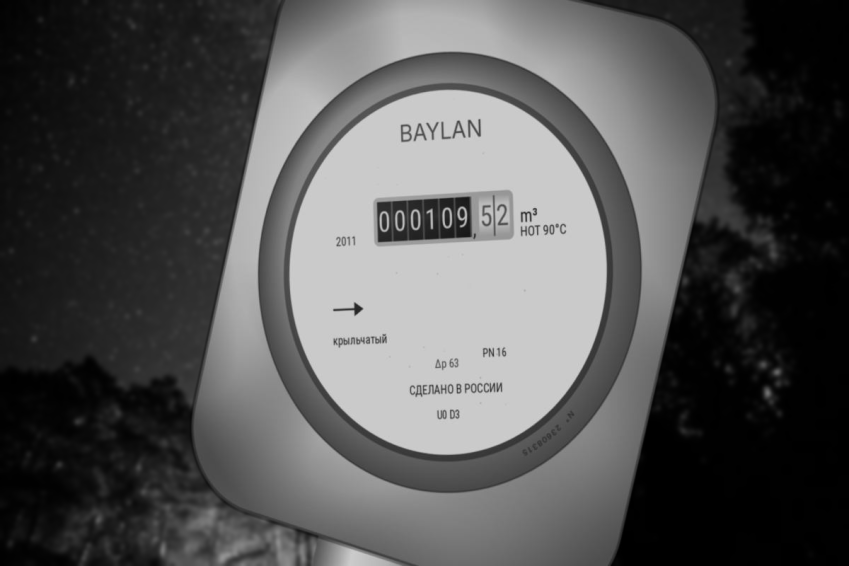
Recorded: 109.52; m³
